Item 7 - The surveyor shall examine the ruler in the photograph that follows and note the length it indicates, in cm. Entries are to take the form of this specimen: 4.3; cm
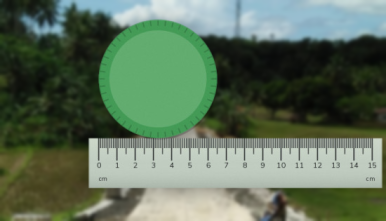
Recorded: 6.5; cm
